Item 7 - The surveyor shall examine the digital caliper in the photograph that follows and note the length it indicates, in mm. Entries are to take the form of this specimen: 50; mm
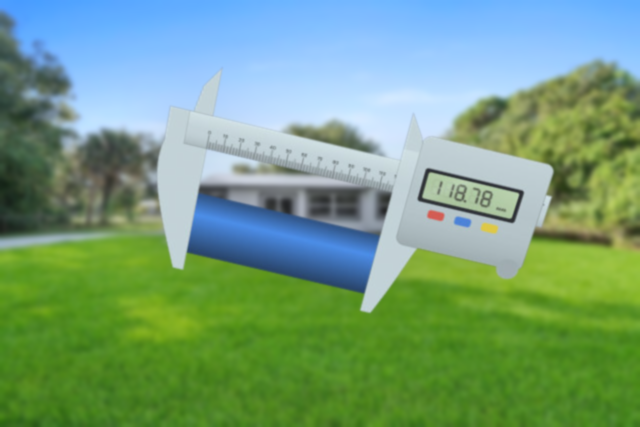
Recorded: 118.78; mm
